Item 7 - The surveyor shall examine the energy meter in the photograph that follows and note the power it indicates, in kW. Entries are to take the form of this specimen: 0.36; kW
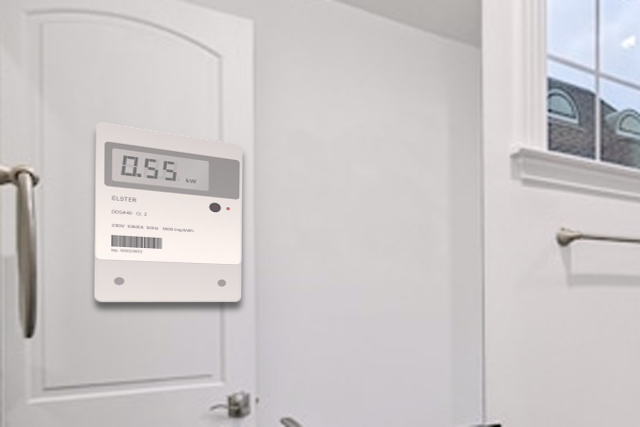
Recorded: 0.55; kW
